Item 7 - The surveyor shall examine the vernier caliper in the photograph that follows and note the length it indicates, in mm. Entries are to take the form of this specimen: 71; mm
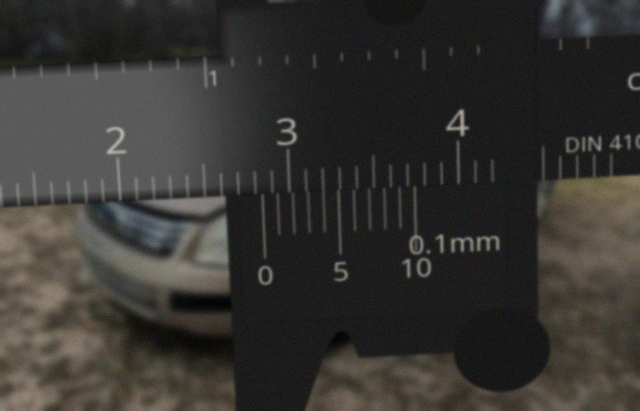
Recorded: 28.4; mm
